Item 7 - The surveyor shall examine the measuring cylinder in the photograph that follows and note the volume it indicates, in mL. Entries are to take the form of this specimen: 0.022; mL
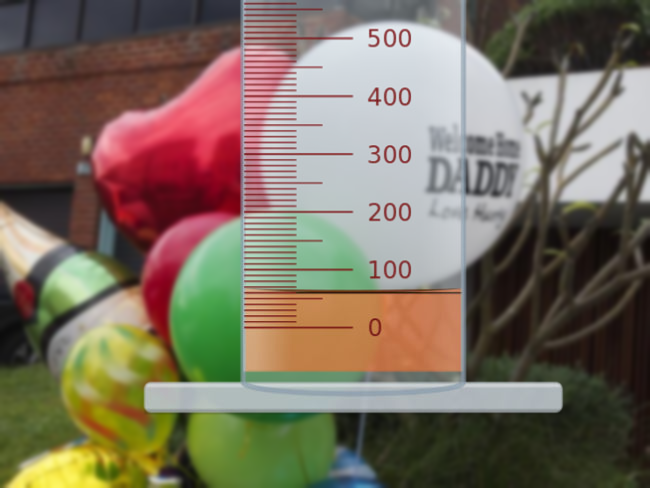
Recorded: 60; mL
